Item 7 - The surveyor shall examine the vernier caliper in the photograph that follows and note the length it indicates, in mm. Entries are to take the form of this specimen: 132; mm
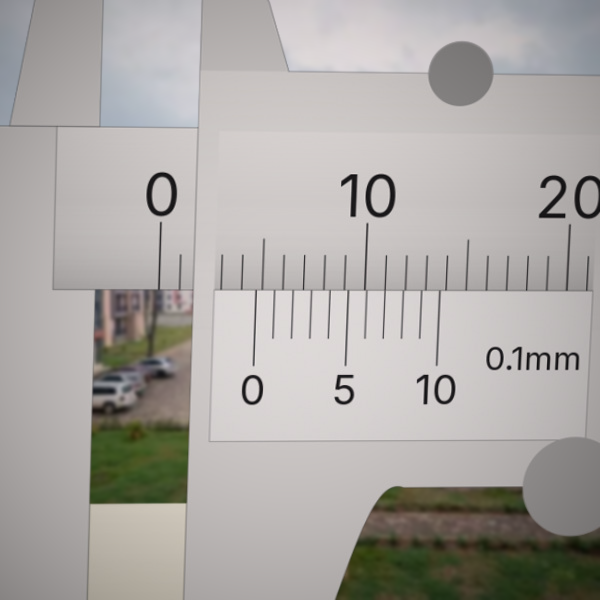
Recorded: 4.7; mm
